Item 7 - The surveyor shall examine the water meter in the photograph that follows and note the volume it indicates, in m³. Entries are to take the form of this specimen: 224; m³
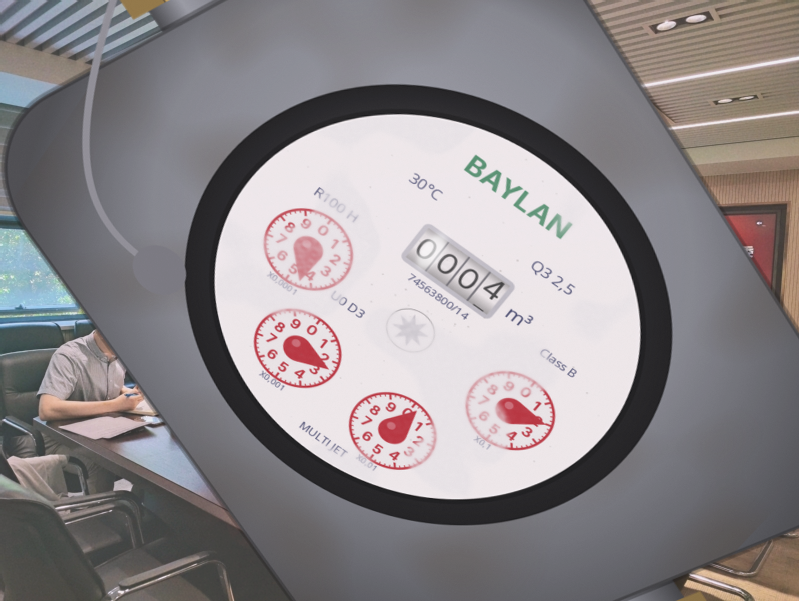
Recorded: 4.2024; m³
